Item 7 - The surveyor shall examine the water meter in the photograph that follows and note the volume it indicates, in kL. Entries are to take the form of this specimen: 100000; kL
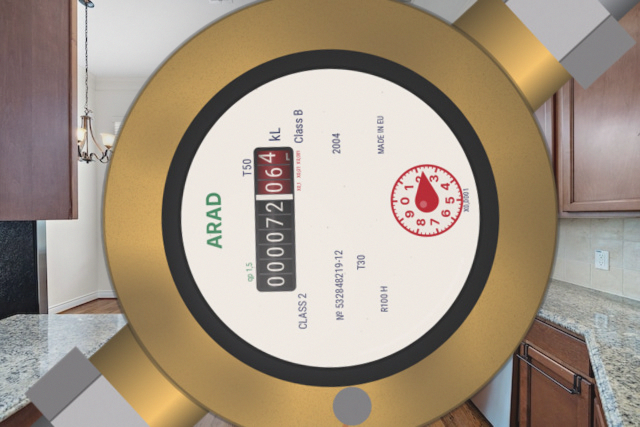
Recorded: 72.0642; kL
